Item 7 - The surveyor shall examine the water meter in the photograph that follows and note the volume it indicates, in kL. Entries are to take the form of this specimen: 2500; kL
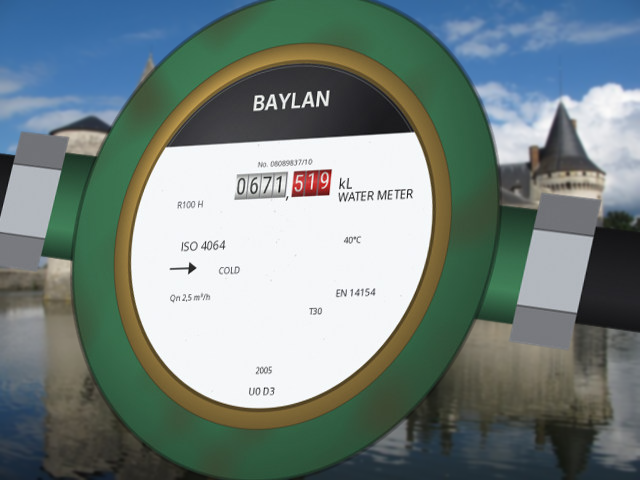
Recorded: 671.519; kL
